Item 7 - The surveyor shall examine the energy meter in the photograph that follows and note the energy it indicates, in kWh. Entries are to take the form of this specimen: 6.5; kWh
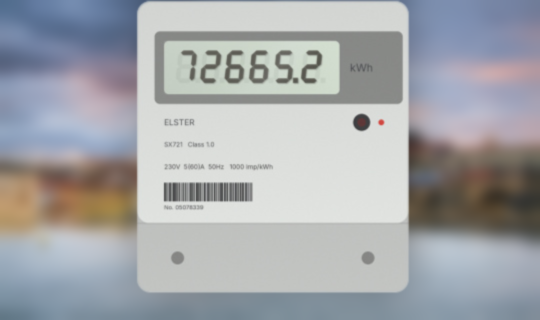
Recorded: 72665.2; kWh
